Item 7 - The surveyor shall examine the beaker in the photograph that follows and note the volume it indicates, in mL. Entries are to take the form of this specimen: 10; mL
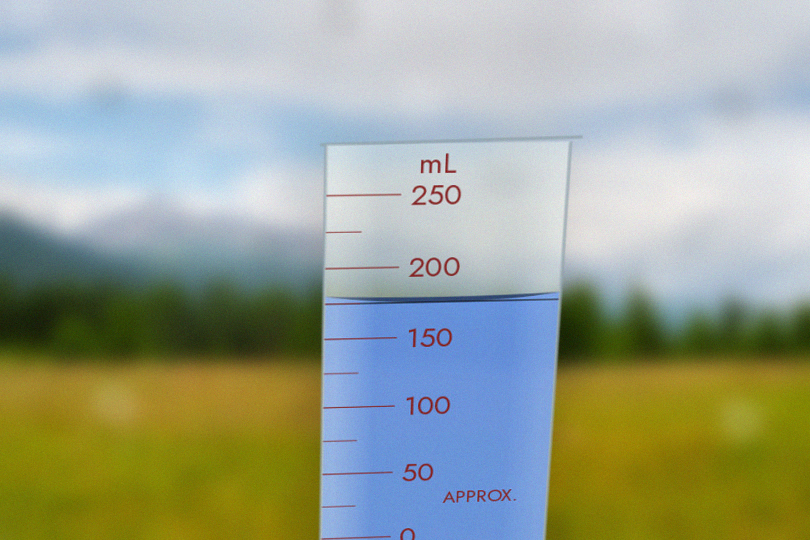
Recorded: 175; mL
